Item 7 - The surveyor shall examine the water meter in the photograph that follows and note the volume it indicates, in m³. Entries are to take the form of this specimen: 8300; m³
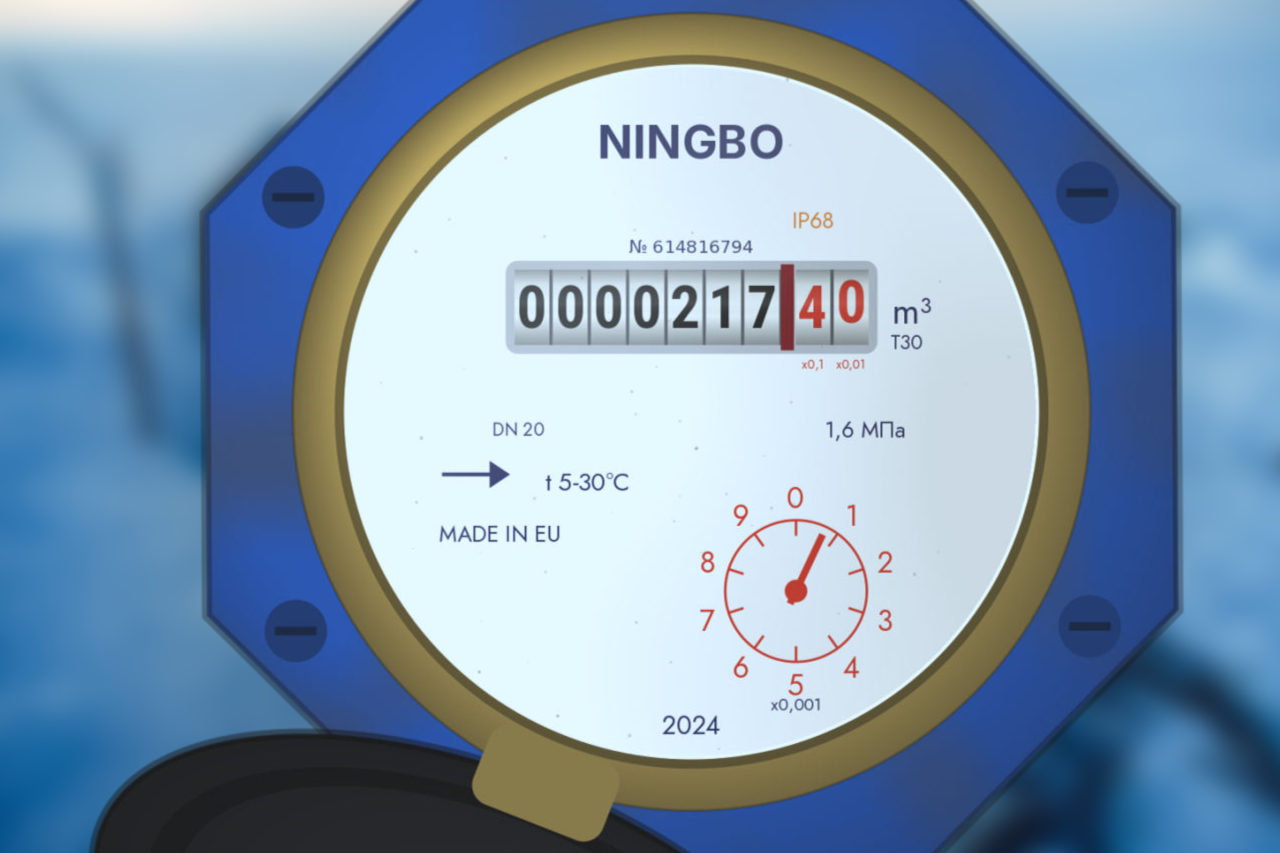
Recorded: 217.400; m³
